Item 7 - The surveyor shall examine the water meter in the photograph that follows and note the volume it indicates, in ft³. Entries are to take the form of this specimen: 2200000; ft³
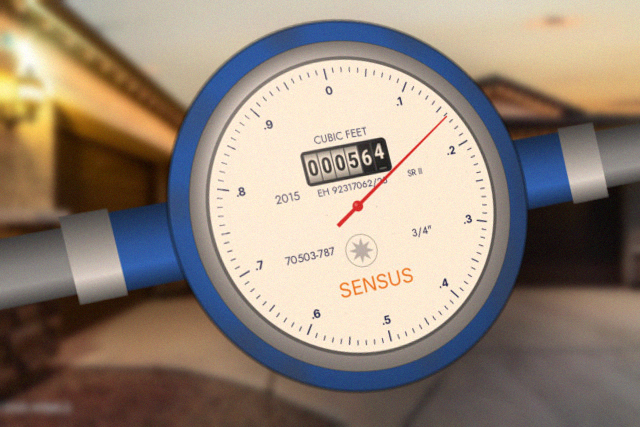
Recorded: 564.16; ft³
